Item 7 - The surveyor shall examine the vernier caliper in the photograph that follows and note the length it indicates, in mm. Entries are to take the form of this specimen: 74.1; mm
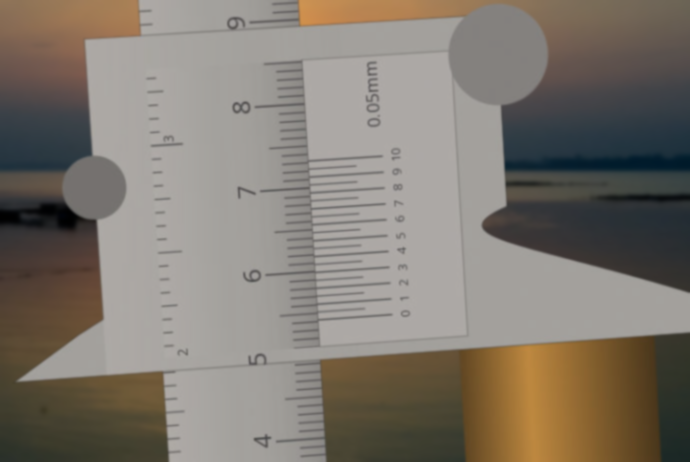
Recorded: 54.2; mm
